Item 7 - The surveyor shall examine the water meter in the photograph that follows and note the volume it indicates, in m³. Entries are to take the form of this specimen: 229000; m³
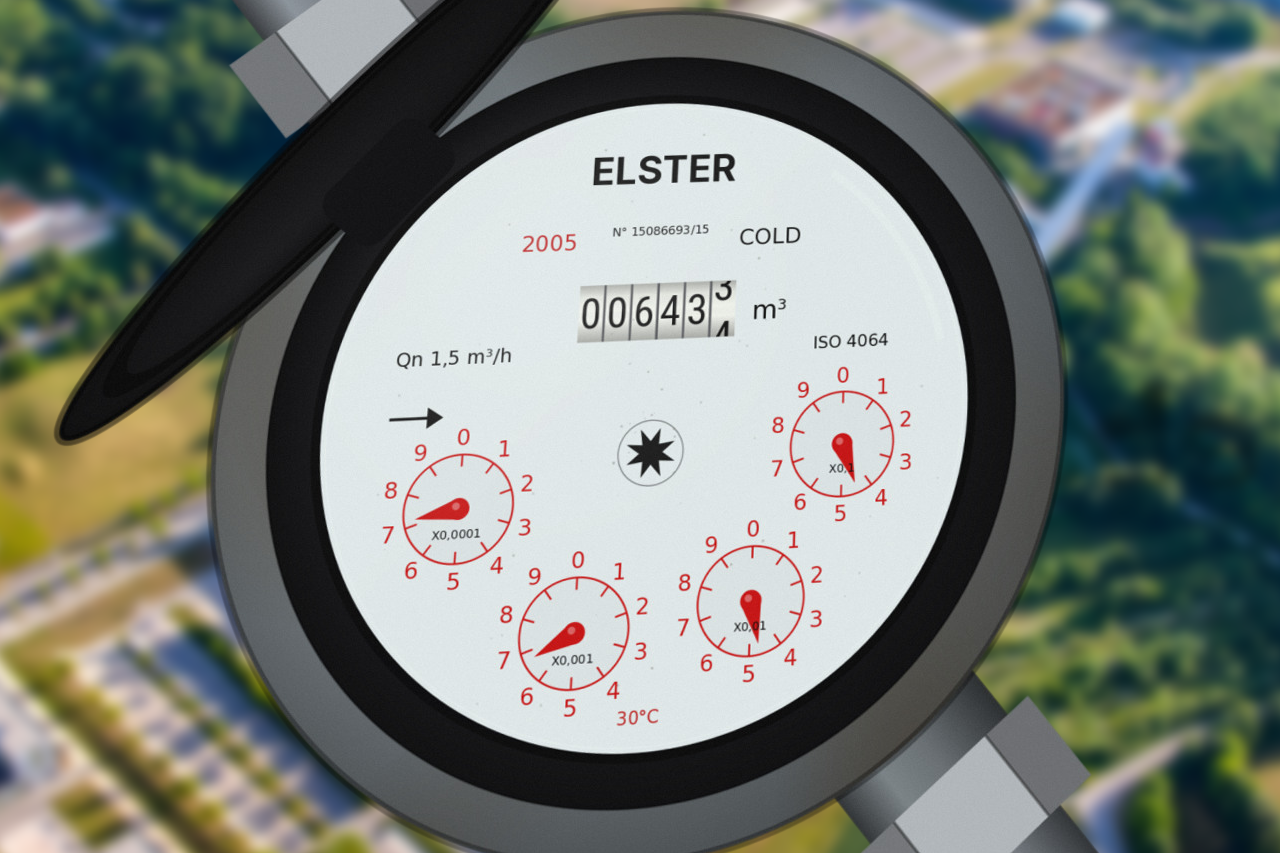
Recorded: 6433.4467; m³
